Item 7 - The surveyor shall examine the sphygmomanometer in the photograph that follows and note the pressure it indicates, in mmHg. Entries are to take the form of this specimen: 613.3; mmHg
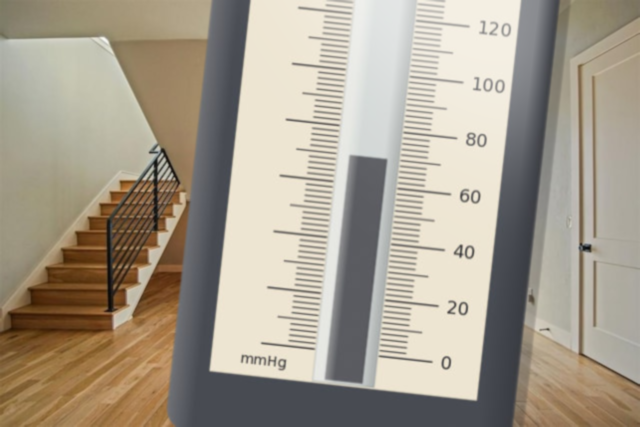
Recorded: 70; mmHg
